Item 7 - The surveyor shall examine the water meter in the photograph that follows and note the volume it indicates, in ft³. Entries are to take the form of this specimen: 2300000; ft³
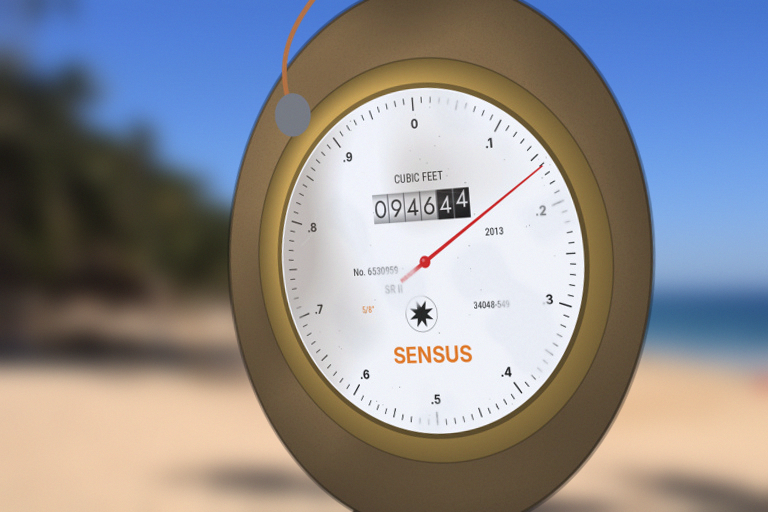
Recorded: 94644.16; ft³
